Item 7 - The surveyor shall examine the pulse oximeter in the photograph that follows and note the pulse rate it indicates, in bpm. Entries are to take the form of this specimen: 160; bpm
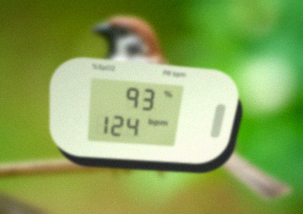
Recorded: 124; bpm
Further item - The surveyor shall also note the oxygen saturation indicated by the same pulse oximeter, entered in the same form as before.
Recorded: 93; %
